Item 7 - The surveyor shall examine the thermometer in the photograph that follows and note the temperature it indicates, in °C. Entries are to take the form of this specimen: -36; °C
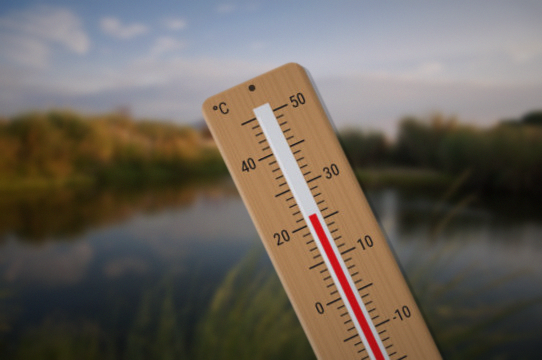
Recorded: 22; °C
